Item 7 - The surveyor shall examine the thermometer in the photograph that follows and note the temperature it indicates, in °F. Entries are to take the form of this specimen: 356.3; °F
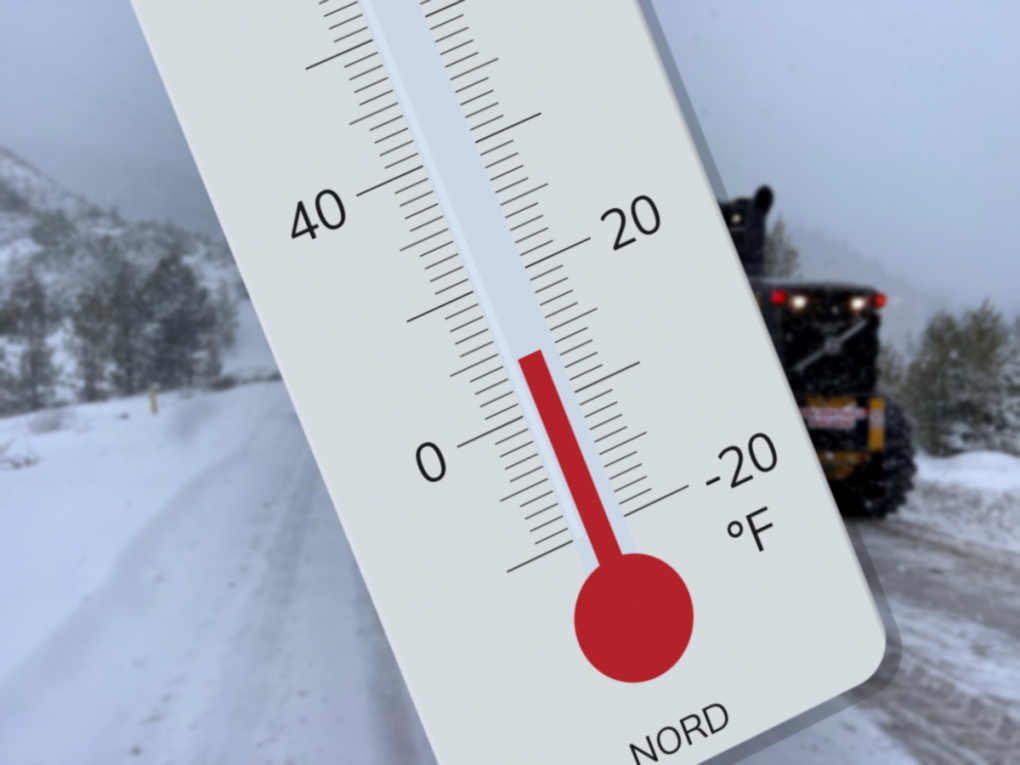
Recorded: 8; °F
